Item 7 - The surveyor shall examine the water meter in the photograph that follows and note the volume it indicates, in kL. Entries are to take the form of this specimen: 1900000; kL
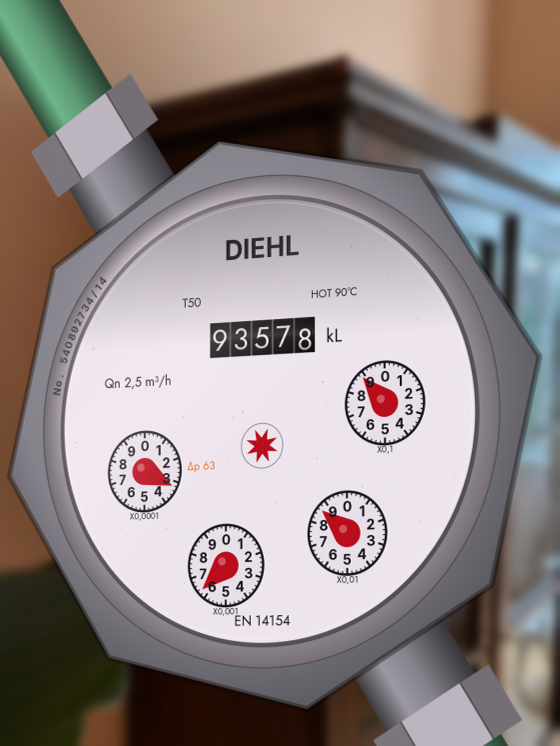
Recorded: 93577.8863; kL
